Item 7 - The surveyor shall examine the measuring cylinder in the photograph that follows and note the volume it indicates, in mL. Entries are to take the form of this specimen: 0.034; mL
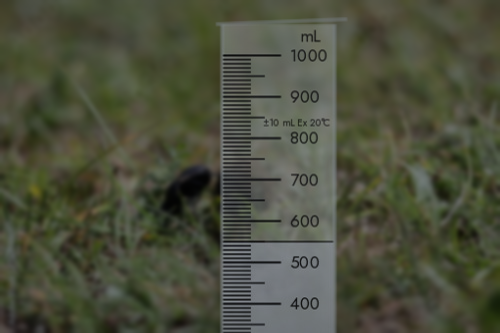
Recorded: 550; mL
